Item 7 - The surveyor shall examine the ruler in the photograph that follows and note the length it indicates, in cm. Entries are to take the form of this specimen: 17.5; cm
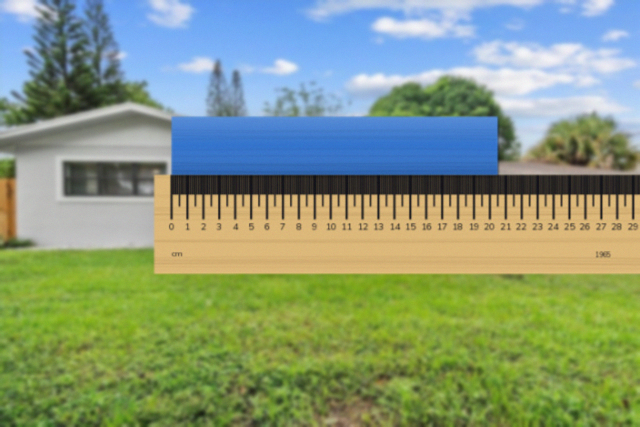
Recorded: 20.5; cm
